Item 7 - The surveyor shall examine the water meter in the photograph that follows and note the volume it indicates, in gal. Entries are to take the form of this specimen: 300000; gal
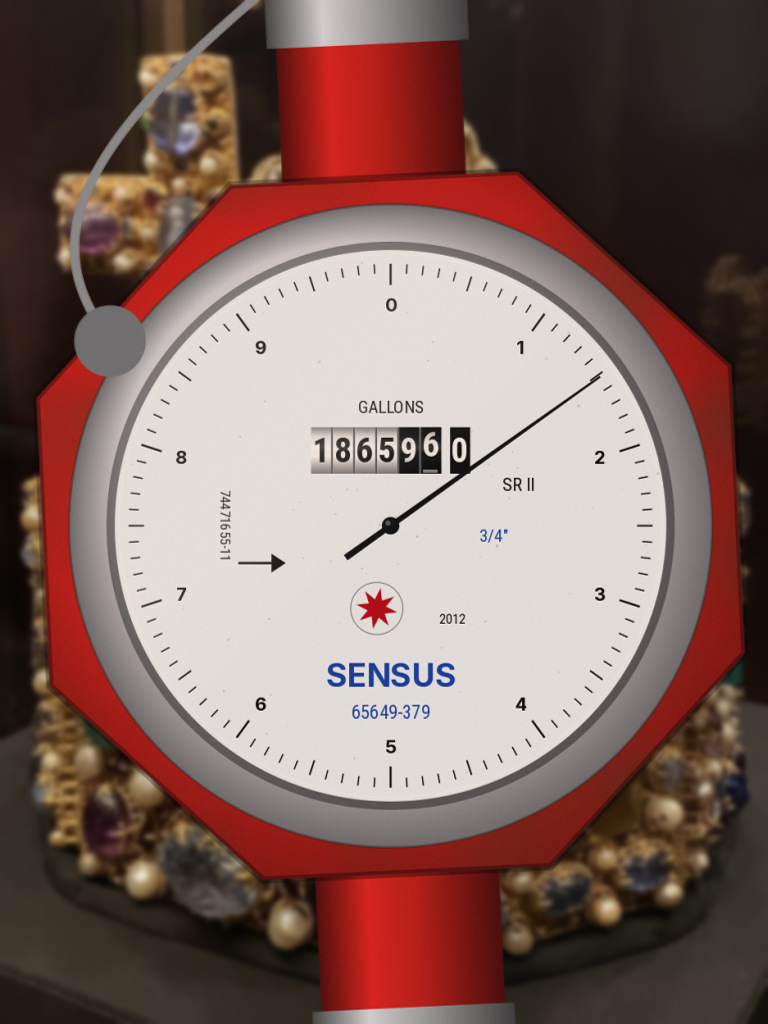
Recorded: 1865961.5; gal
